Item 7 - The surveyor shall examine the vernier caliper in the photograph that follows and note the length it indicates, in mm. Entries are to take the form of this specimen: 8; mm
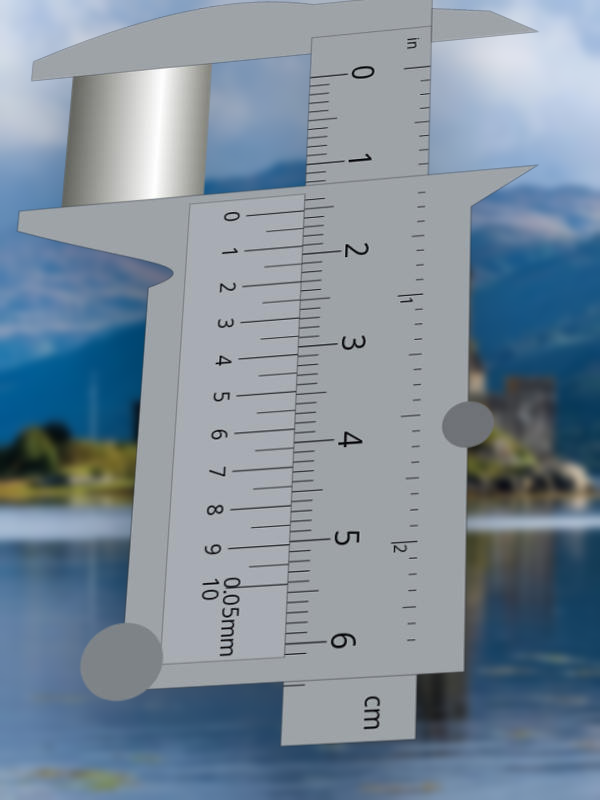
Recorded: 15.2; mm
